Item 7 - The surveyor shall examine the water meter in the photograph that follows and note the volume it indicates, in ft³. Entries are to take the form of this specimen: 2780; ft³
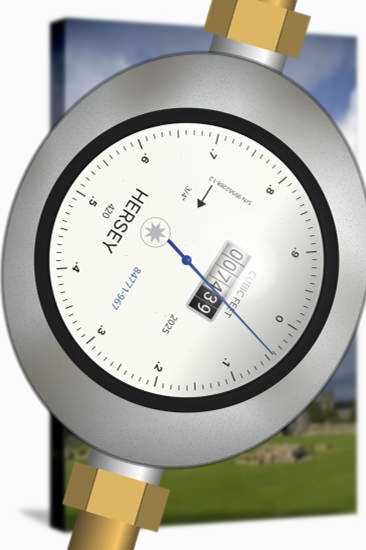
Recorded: 7439.04; ft³
